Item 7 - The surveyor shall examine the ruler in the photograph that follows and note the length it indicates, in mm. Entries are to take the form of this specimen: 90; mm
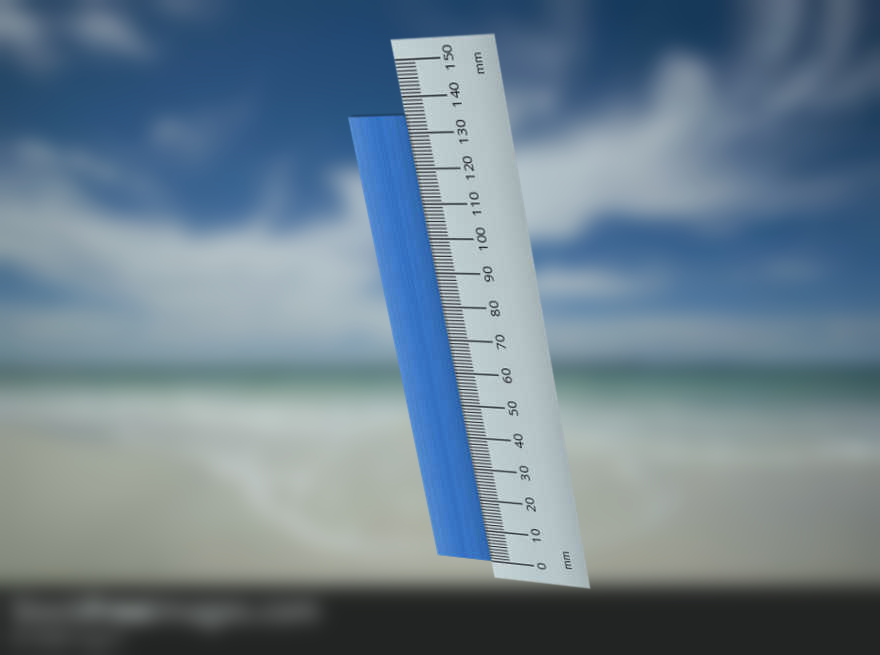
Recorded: 135; mm
